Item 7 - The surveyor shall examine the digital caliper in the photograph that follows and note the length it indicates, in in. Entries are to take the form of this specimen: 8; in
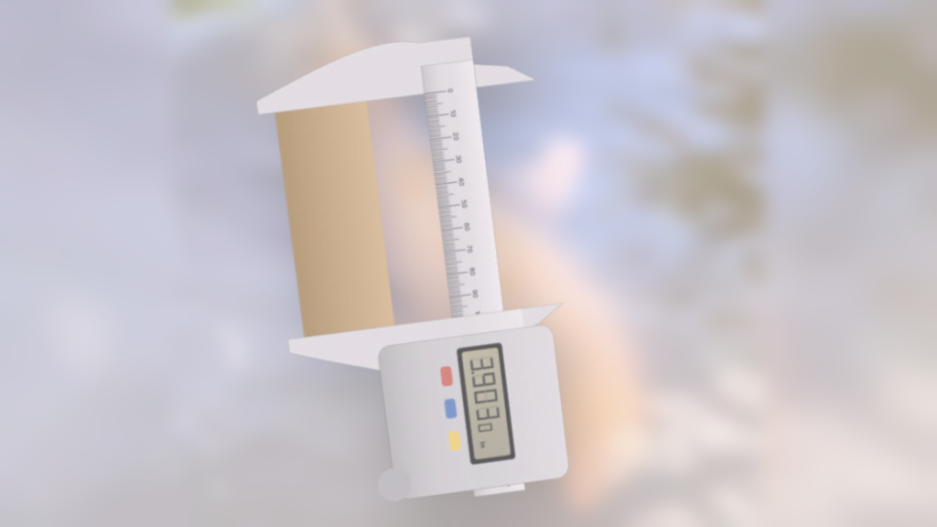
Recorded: 3.9030; in
